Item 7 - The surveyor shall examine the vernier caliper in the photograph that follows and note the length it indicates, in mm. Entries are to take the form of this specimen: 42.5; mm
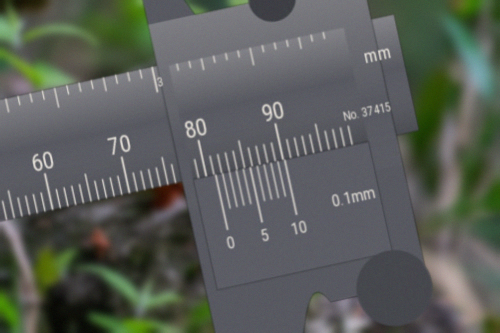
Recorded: 81.2; mm
